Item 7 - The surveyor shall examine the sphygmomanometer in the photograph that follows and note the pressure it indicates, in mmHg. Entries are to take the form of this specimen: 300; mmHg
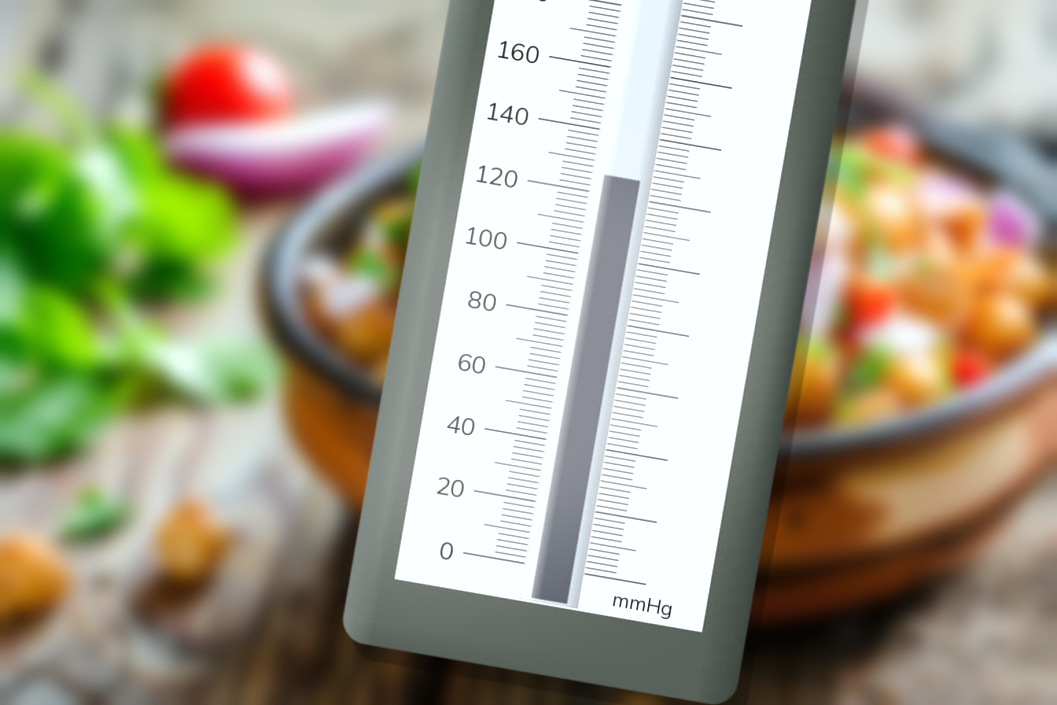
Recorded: 126; mmHg
